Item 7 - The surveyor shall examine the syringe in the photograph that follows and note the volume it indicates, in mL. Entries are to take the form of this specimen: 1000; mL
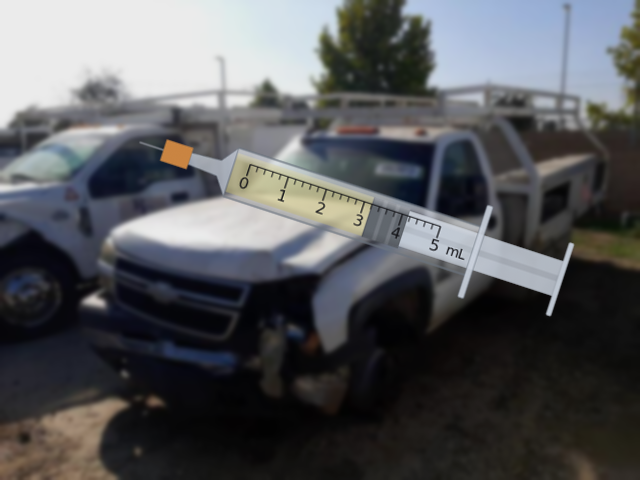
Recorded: 3.2; mL
